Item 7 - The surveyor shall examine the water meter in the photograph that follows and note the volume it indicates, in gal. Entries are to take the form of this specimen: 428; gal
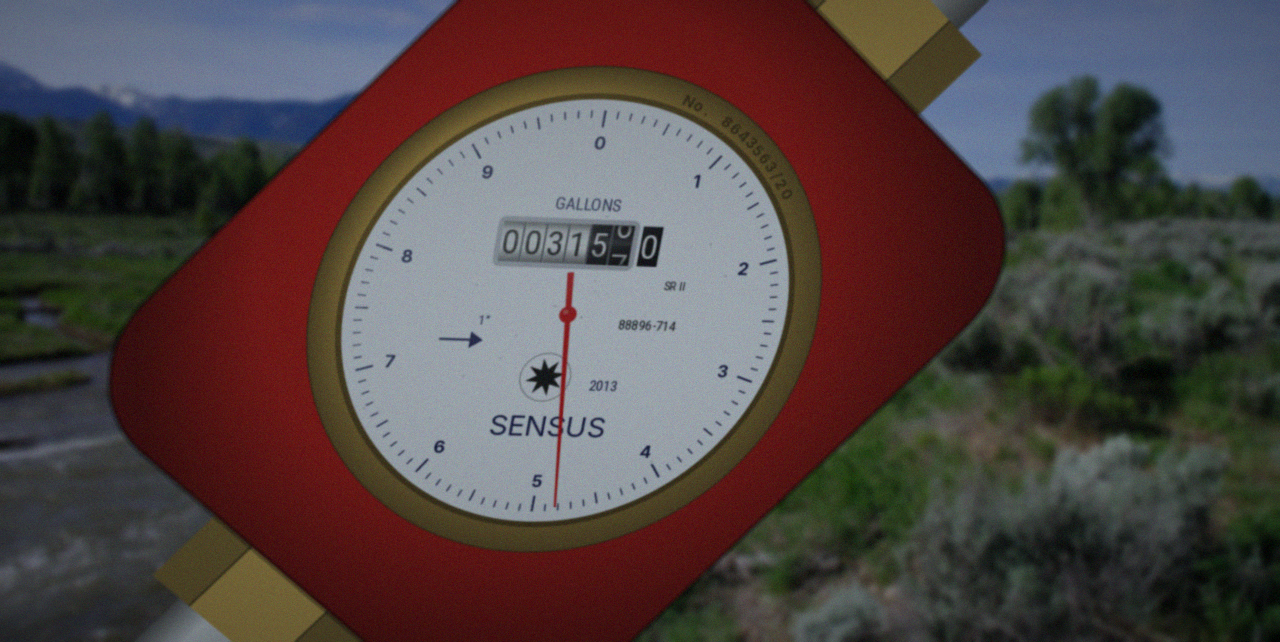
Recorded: 31564.8; gal
